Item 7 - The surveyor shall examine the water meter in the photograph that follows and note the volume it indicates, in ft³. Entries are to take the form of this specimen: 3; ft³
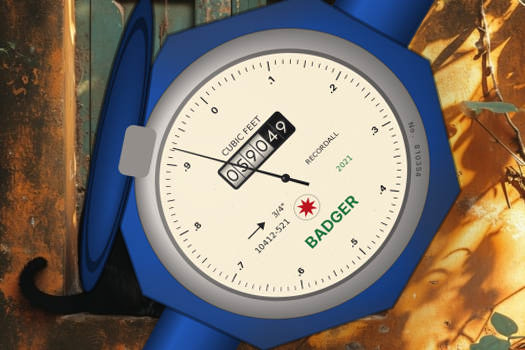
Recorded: 59048.92; ft³
